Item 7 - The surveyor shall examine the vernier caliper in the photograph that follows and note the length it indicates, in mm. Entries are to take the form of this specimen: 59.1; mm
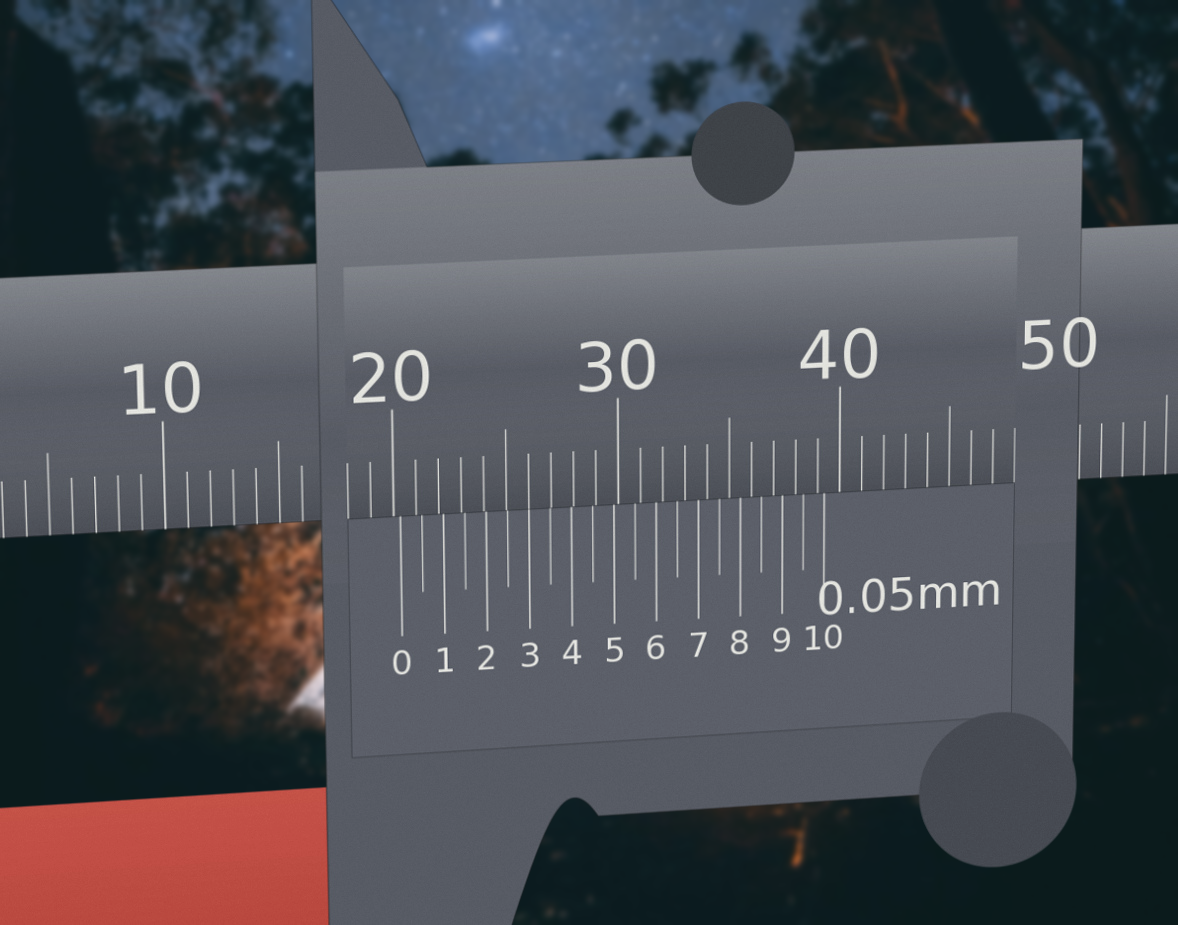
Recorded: 20.3; mm
